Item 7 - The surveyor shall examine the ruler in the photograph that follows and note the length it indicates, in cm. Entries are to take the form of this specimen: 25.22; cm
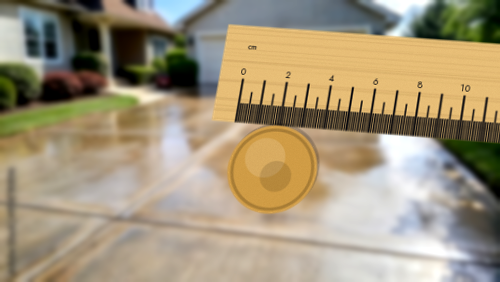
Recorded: 4; cm
